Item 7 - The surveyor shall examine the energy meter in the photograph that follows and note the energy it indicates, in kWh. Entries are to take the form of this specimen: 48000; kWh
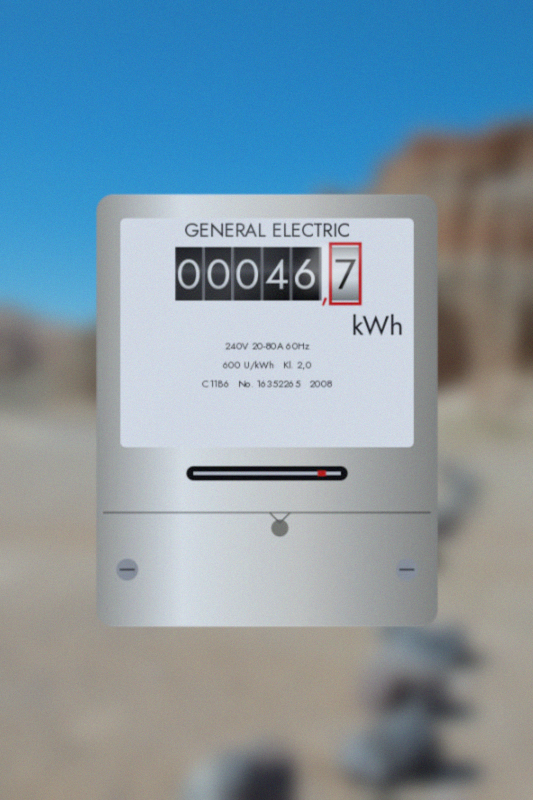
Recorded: 46.7; kWh
